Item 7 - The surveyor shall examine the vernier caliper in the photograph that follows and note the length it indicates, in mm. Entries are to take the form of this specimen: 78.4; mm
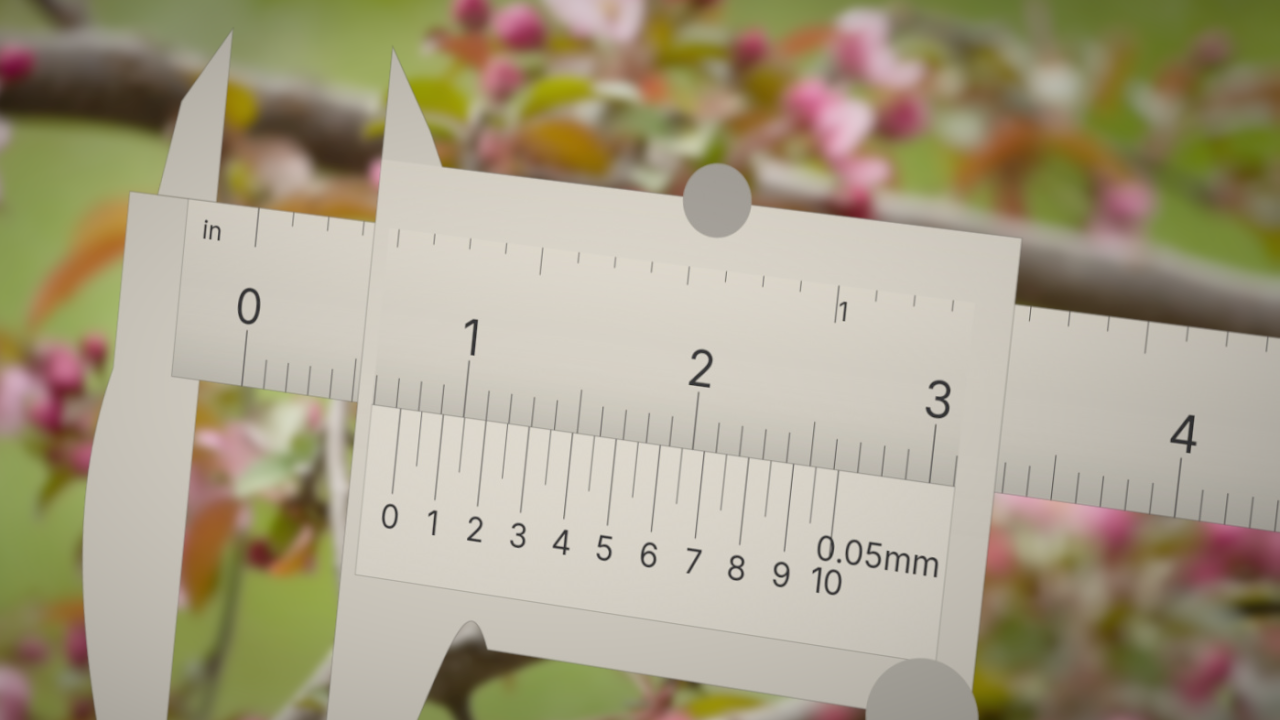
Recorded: 7.2; mm
